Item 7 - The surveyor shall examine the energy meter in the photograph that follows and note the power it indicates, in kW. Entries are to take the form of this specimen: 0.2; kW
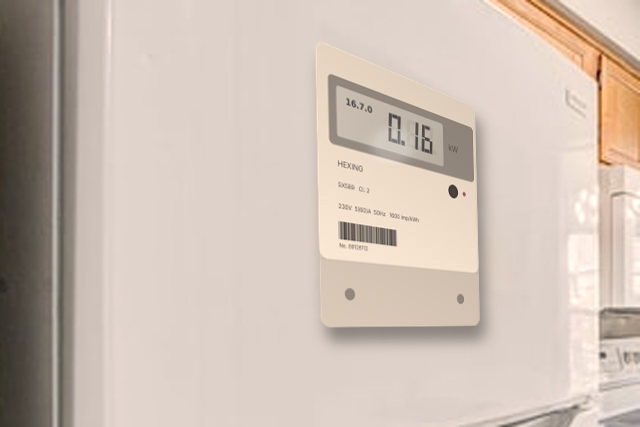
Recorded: 0.16; kW
